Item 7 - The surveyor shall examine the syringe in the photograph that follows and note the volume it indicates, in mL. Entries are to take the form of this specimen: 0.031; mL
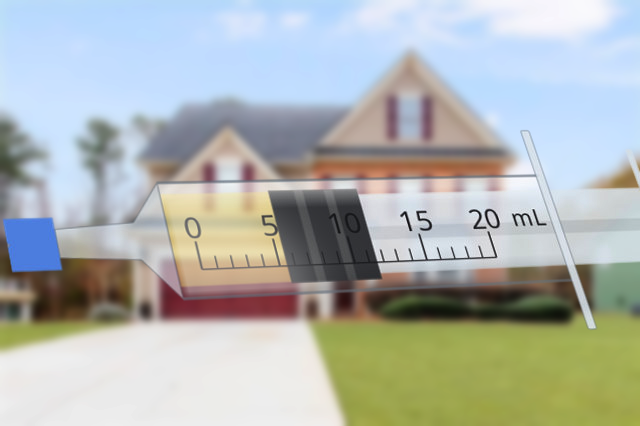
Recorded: 5.5; mL
